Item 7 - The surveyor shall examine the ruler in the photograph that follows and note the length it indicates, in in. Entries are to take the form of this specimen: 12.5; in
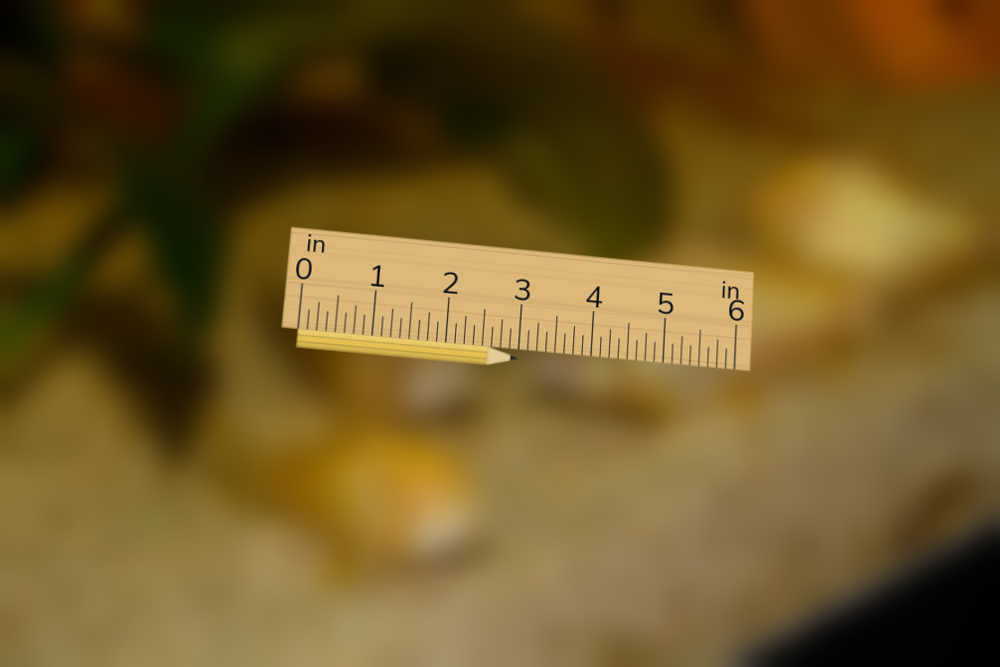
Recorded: 3; in
